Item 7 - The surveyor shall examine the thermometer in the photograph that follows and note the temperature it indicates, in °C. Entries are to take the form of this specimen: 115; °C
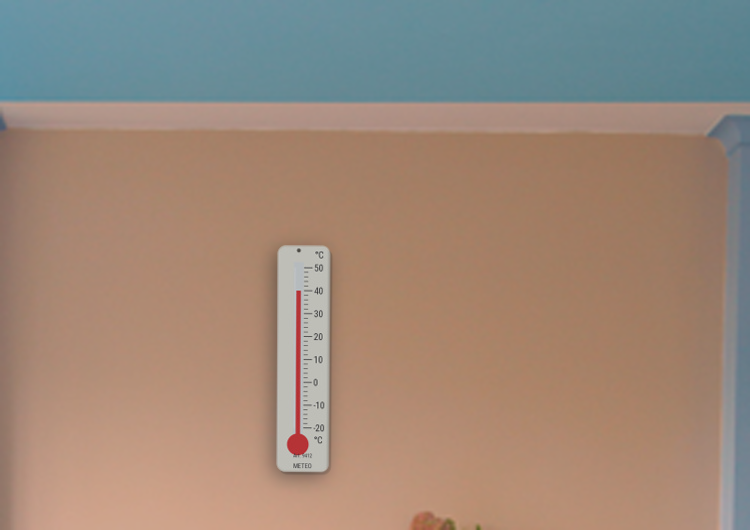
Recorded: 40; °C
